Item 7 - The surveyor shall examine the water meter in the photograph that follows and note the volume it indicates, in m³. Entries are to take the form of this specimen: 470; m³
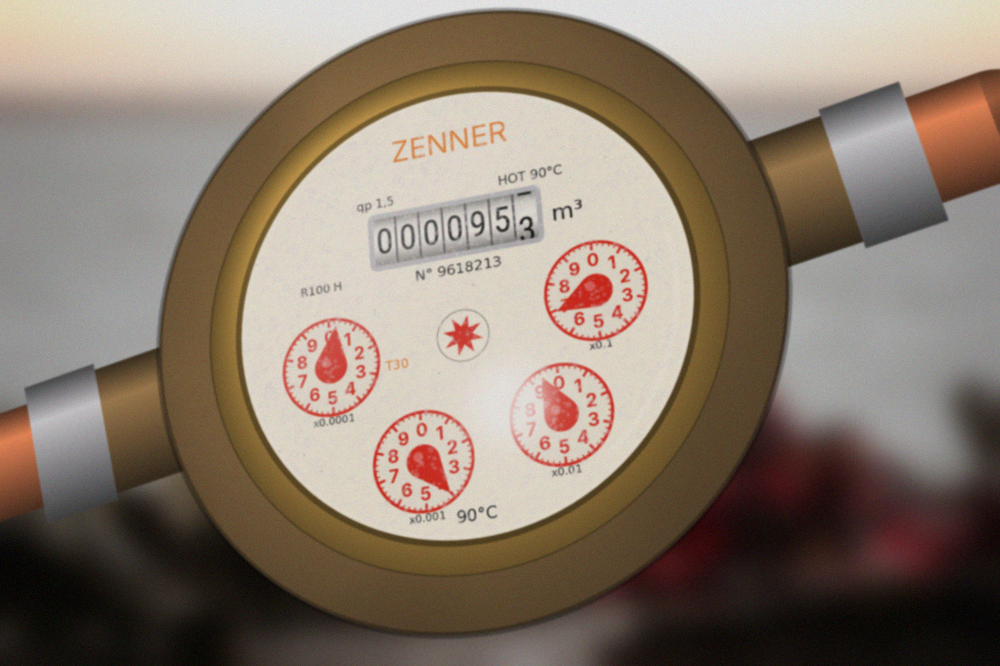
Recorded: 952.6940; m³
